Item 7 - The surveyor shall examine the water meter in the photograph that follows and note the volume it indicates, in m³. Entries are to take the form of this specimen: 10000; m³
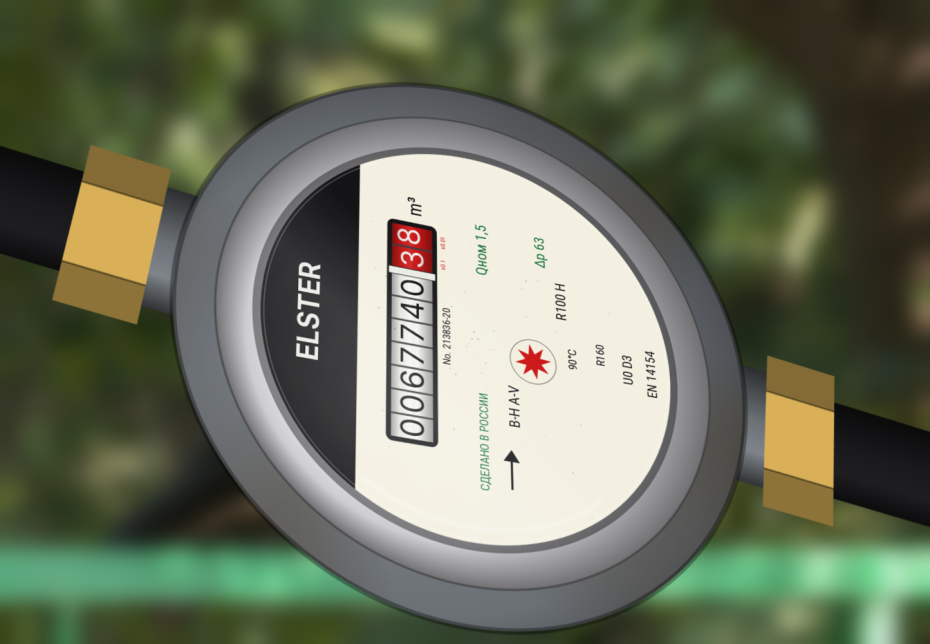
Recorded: 67740.38; m³
